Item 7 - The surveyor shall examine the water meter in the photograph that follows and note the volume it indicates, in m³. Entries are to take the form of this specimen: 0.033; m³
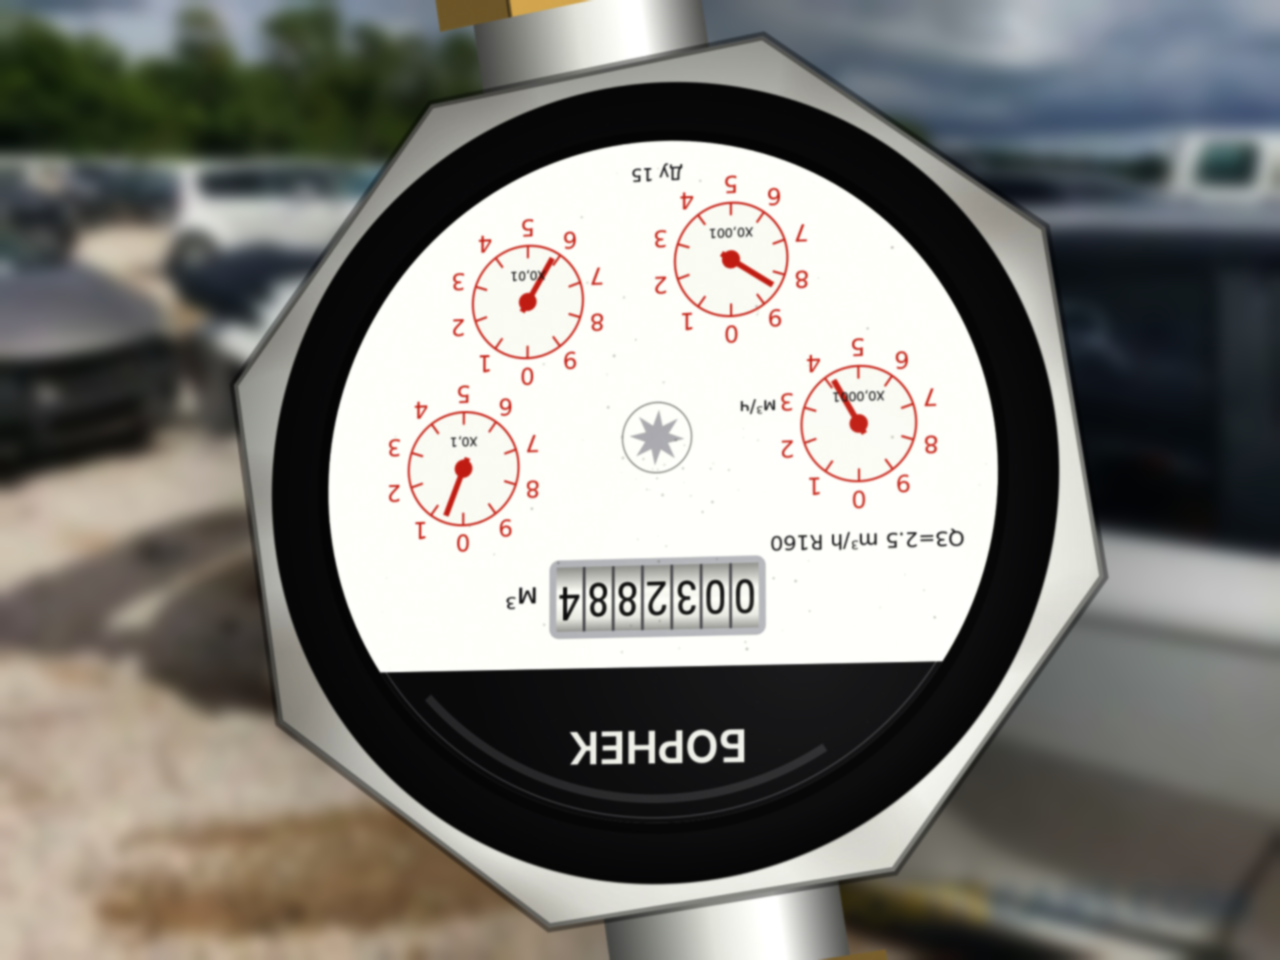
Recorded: 32884.0584; m³
